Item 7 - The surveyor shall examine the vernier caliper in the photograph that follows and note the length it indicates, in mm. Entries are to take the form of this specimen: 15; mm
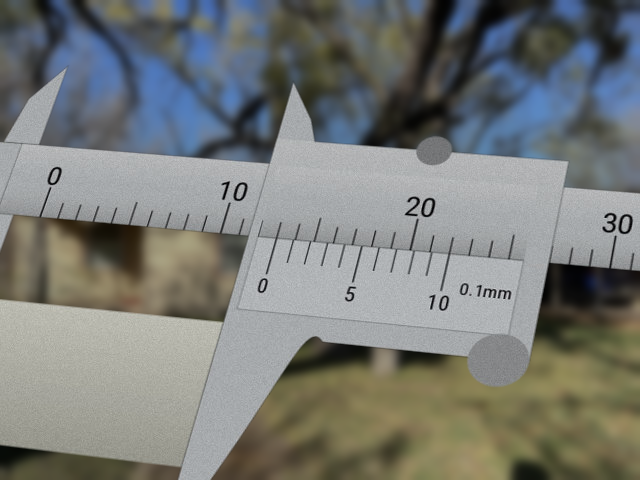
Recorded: 13.0; mm
